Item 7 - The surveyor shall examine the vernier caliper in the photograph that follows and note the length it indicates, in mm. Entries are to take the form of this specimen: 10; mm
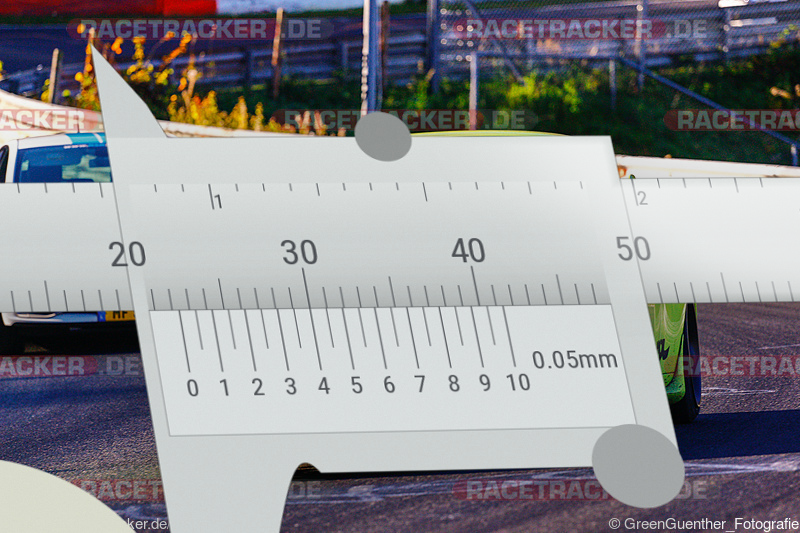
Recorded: 22.4; mm
